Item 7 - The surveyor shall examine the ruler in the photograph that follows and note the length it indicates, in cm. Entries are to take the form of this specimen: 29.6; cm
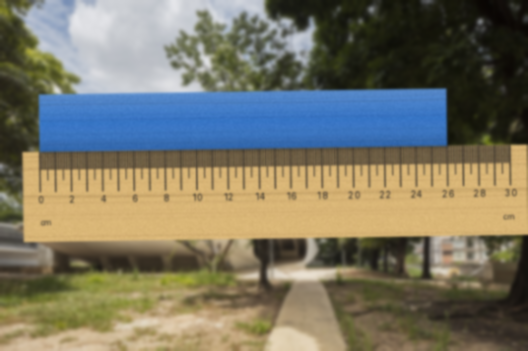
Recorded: 26; cm
